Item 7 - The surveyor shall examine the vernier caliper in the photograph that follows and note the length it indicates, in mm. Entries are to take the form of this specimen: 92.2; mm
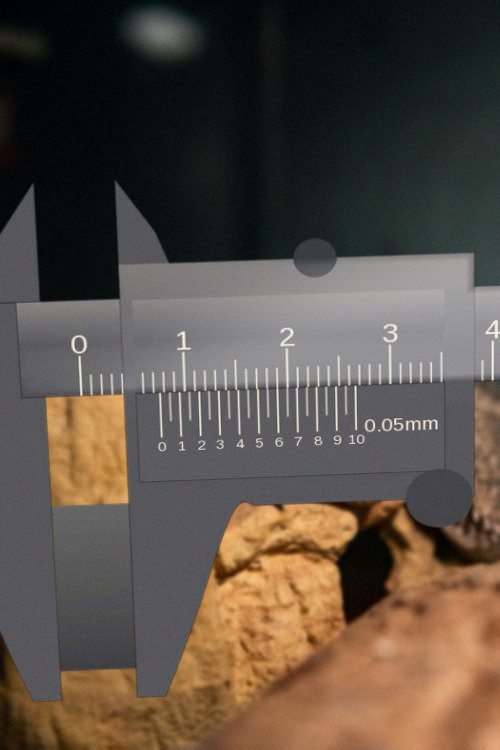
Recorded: 7.6; mm
